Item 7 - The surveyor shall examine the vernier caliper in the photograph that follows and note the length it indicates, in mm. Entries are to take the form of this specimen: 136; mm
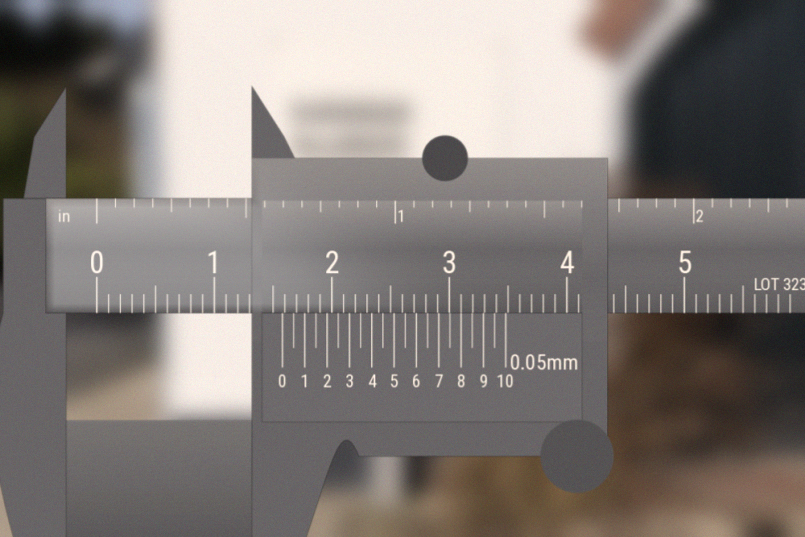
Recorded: 15.8; mm
